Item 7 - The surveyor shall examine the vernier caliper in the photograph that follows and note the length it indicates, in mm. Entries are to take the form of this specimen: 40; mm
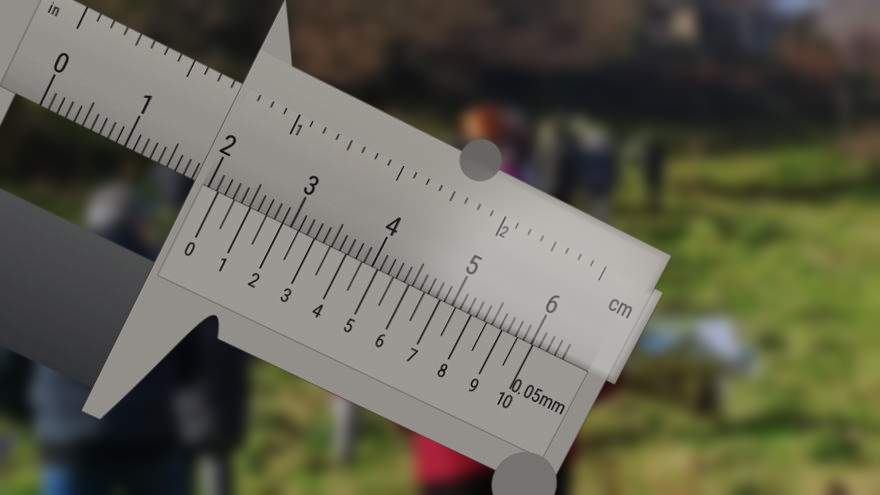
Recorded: 21.2; mm
